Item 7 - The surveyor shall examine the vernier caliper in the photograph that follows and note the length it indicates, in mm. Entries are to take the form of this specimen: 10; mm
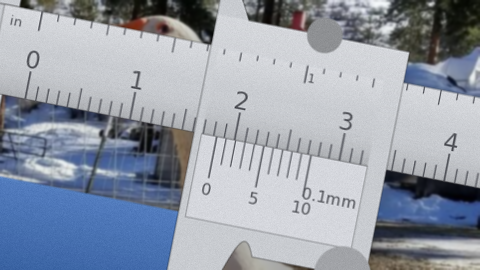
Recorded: 18.3; mm
